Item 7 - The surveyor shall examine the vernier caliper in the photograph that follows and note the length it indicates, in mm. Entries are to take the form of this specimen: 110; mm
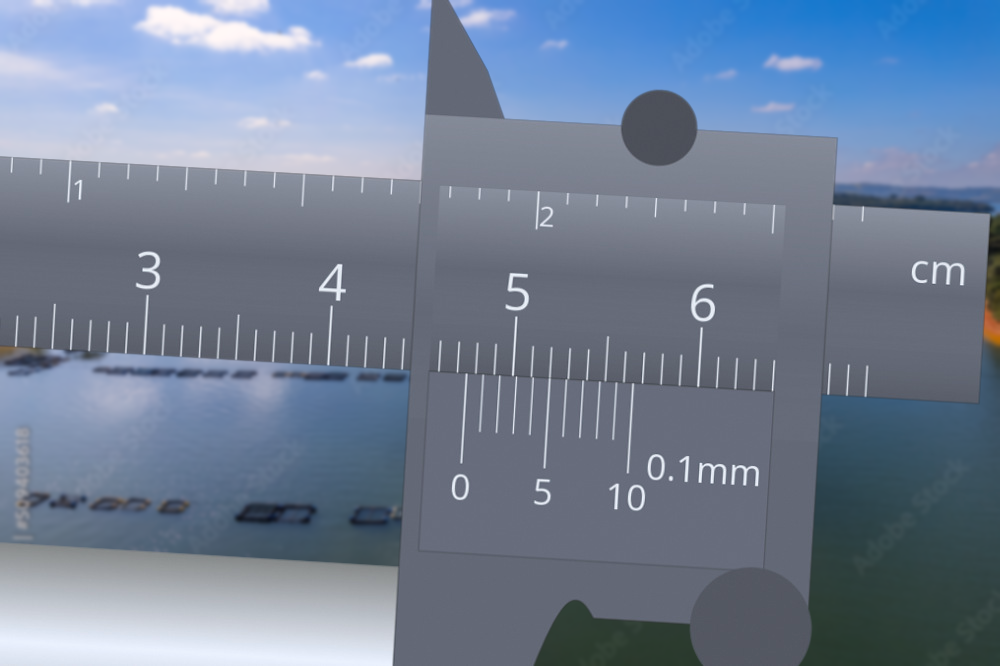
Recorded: 47.5; mm
